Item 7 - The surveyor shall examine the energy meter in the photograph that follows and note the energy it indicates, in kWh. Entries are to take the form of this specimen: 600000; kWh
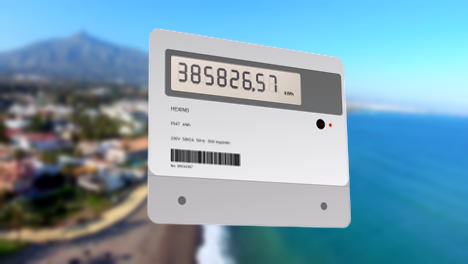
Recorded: 385826.57; kWh
